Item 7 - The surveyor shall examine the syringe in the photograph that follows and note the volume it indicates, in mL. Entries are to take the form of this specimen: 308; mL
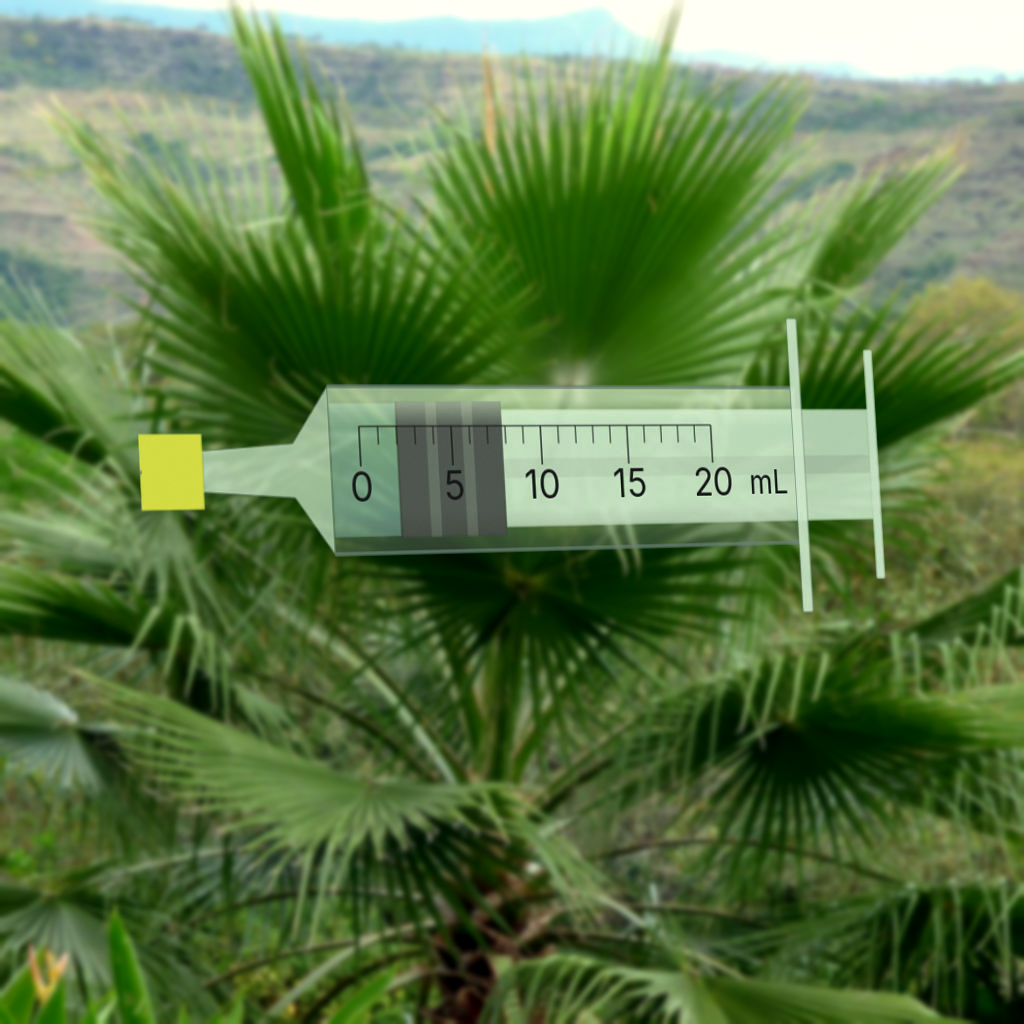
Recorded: 2; mL
